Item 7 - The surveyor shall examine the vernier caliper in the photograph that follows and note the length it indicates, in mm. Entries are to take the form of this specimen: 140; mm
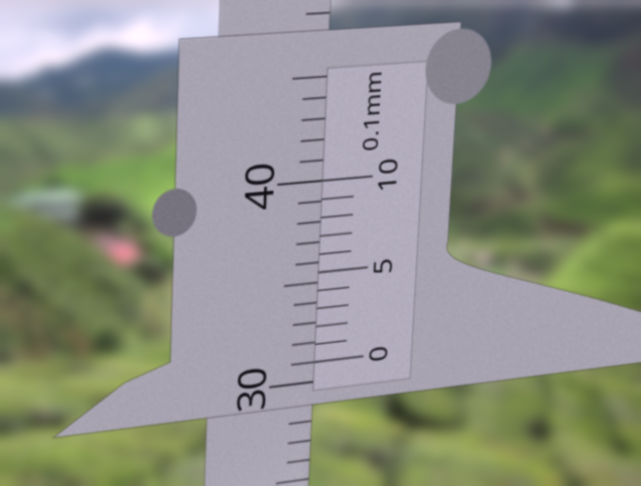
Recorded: 31.0; mm
